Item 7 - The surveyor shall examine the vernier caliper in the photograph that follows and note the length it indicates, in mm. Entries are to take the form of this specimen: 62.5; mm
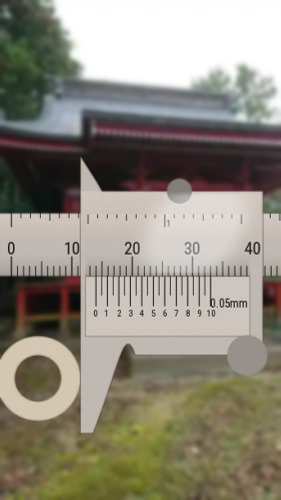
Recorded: 14.0; mm
